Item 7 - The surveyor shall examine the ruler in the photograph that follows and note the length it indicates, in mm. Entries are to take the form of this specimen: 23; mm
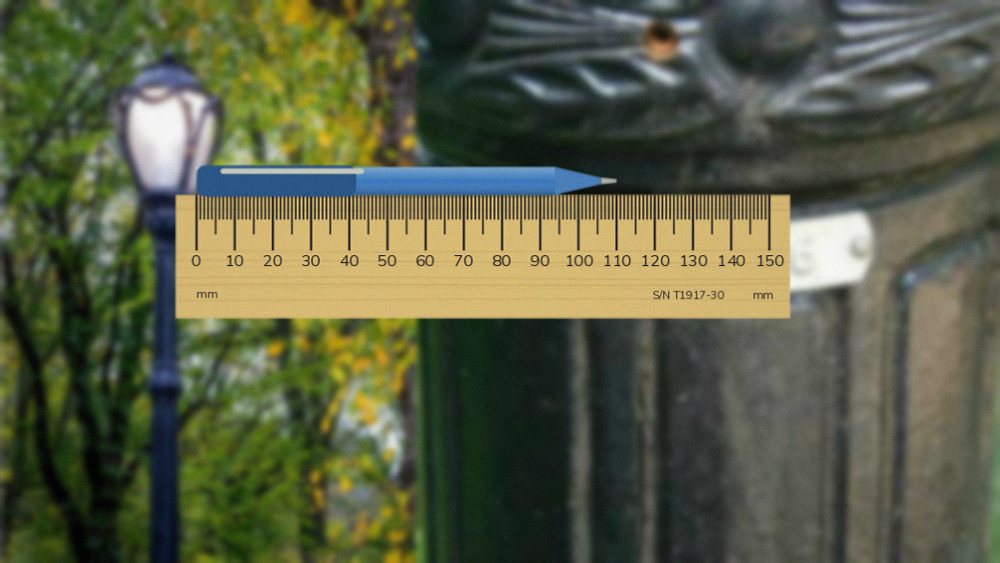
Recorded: 110; mm
